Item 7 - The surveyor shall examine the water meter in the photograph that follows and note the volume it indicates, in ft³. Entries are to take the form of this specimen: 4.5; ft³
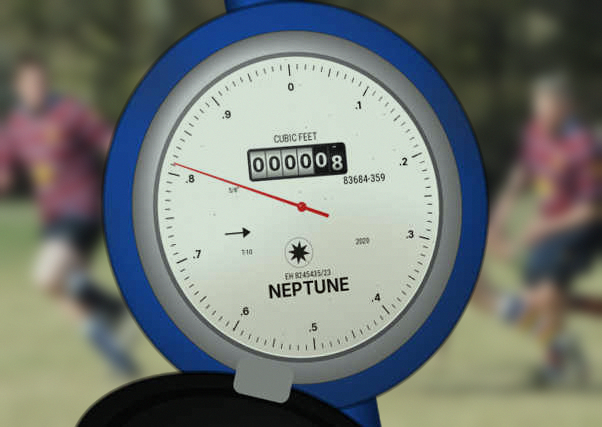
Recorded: 7.81; ft³
